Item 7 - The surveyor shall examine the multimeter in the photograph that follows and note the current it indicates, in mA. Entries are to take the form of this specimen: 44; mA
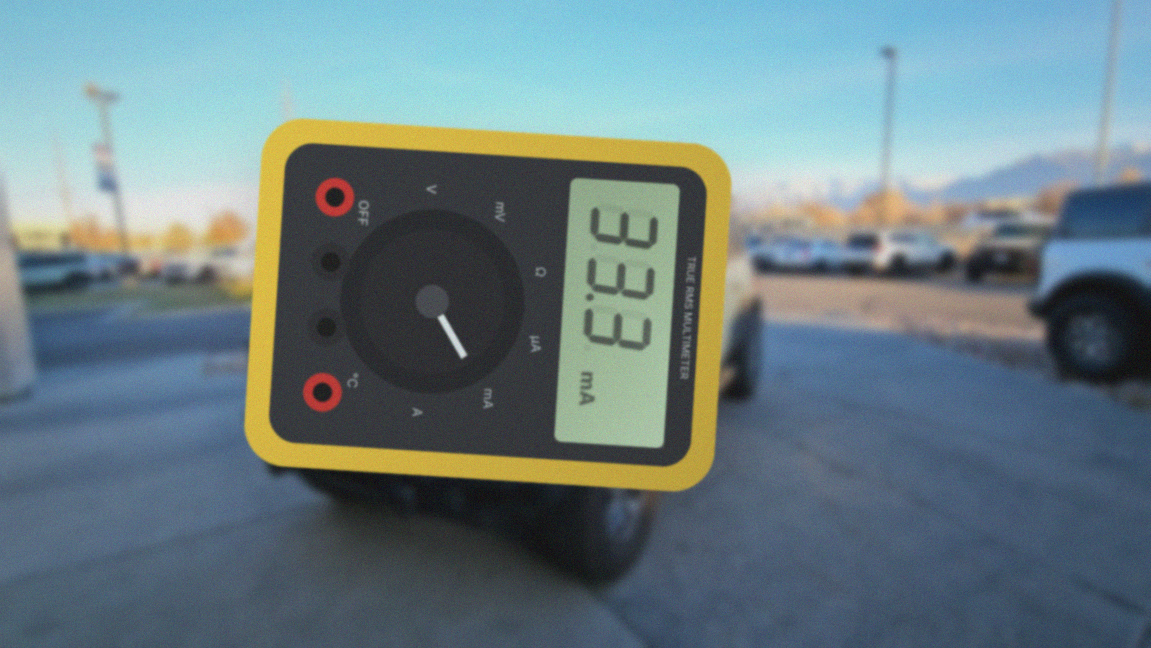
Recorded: 33.3; mA
